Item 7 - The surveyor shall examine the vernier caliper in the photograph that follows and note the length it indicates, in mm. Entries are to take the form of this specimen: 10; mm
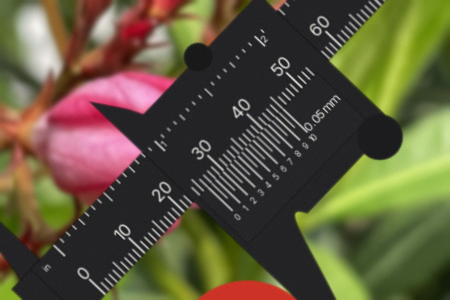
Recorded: 26.0; mm
